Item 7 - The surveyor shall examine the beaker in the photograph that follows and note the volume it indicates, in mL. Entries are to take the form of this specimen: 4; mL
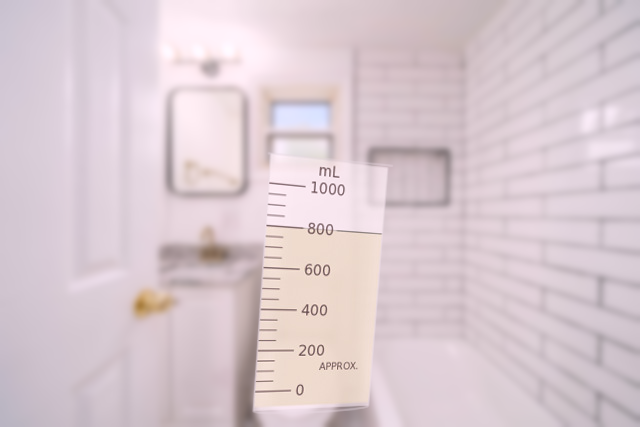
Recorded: 800; mL
